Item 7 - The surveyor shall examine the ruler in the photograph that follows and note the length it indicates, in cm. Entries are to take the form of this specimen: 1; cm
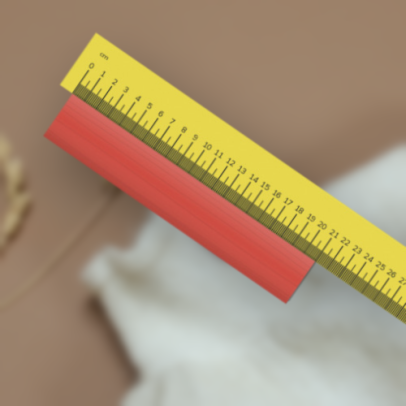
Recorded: 21; cm
